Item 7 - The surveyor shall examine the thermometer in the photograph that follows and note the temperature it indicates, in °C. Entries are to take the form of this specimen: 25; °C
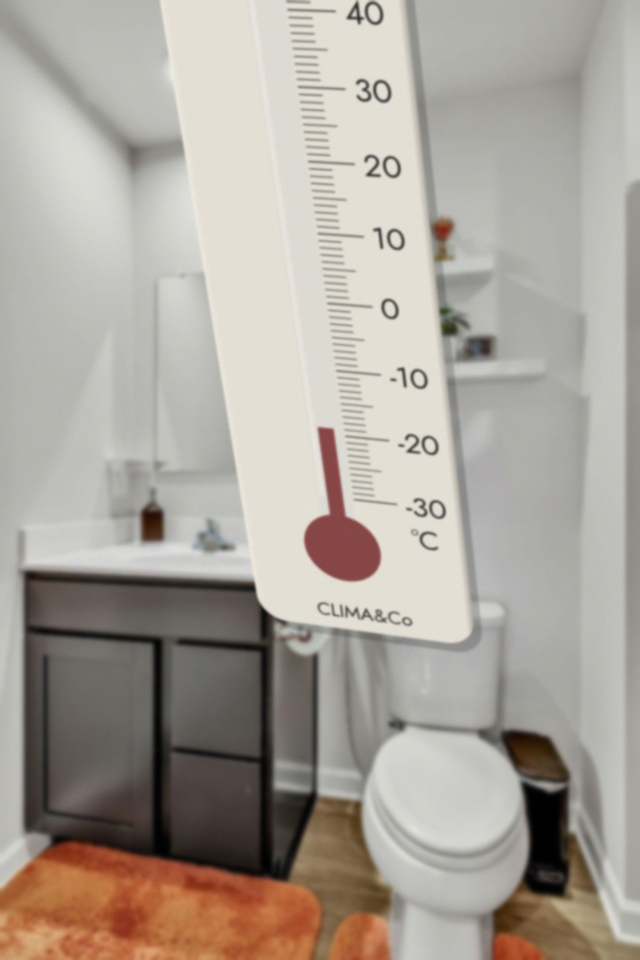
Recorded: -19; °C
